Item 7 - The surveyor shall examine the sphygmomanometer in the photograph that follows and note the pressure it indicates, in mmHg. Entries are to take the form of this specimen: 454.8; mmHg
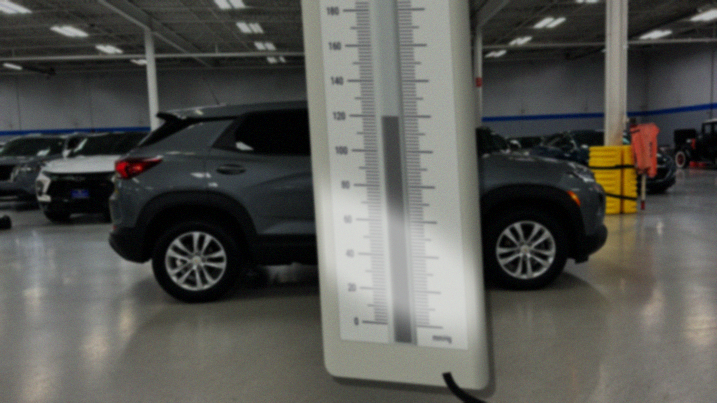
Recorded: 120; mmHg
